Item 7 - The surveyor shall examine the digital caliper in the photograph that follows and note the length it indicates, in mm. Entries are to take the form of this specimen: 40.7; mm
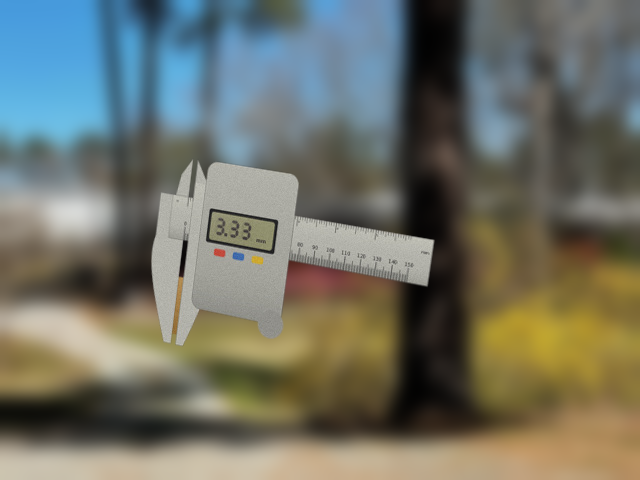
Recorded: 3.33; mm
